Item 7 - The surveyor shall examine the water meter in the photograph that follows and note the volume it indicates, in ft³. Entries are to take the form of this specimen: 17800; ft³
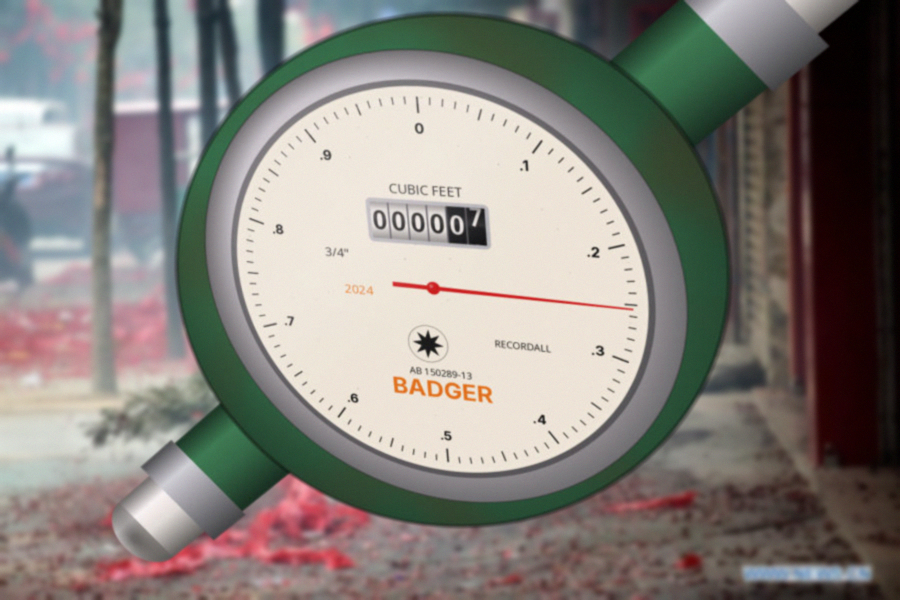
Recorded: 7.25; ft³
